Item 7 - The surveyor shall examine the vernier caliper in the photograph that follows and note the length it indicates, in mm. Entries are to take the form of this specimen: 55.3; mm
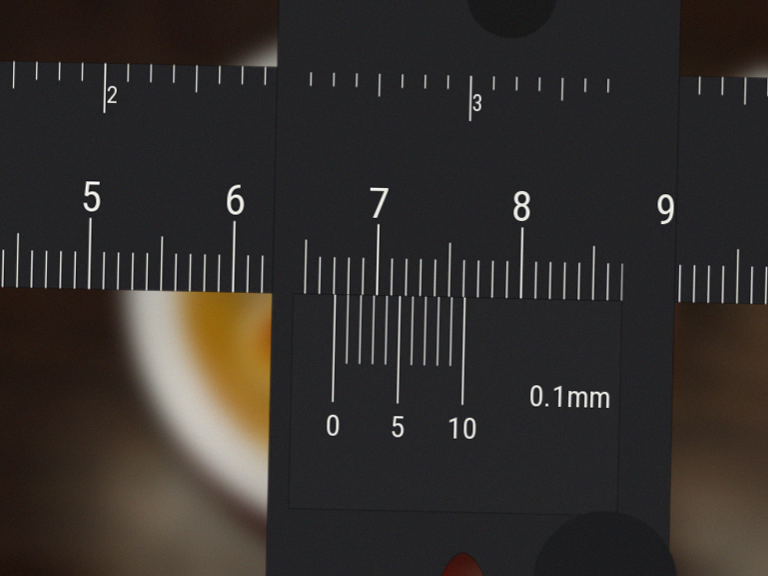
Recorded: 67.1; mm
